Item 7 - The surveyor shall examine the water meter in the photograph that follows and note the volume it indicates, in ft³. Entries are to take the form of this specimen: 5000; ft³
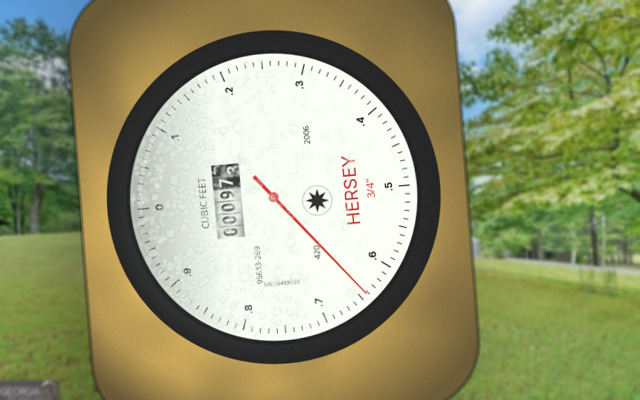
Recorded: 972.64; ft³
